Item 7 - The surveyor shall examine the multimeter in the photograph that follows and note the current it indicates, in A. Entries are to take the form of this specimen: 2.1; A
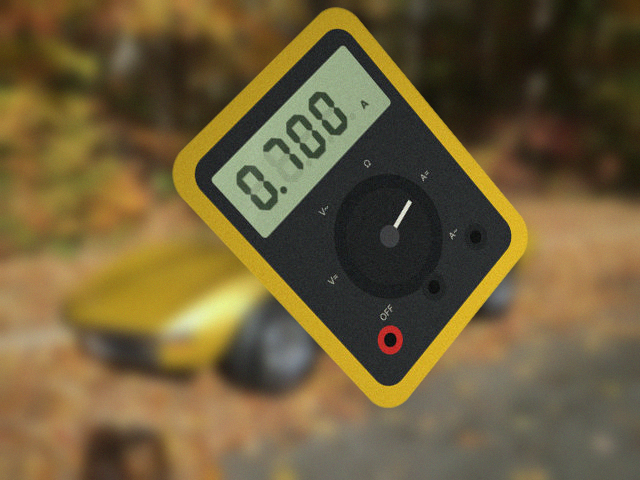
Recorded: 0.700; A
